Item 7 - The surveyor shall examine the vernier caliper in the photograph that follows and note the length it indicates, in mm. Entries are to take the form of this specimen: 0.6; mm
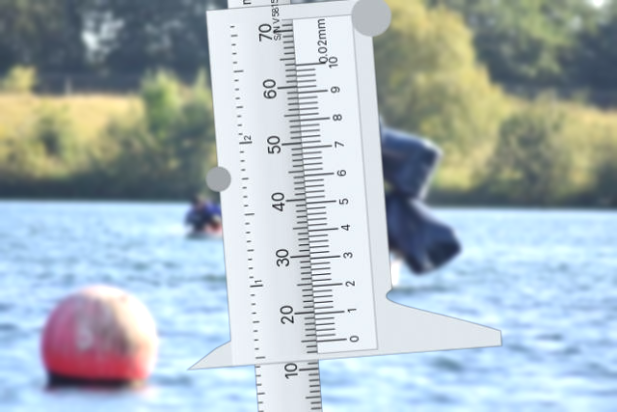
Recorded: 14.8; mm
